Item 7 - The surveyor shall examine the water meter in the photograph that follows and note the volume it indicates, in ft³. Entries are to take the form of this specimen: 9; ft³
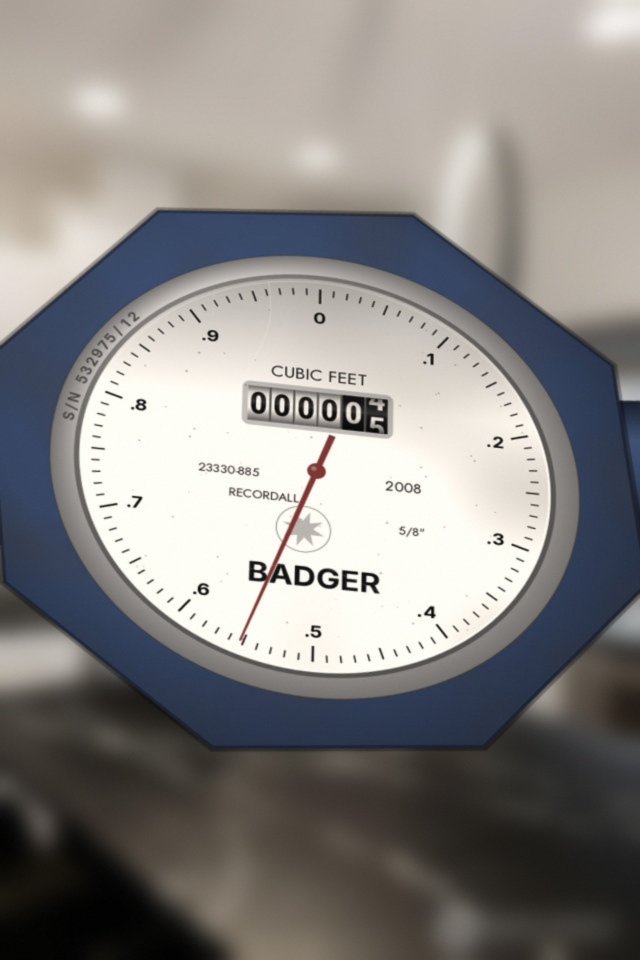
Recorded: 4.55; ft³
